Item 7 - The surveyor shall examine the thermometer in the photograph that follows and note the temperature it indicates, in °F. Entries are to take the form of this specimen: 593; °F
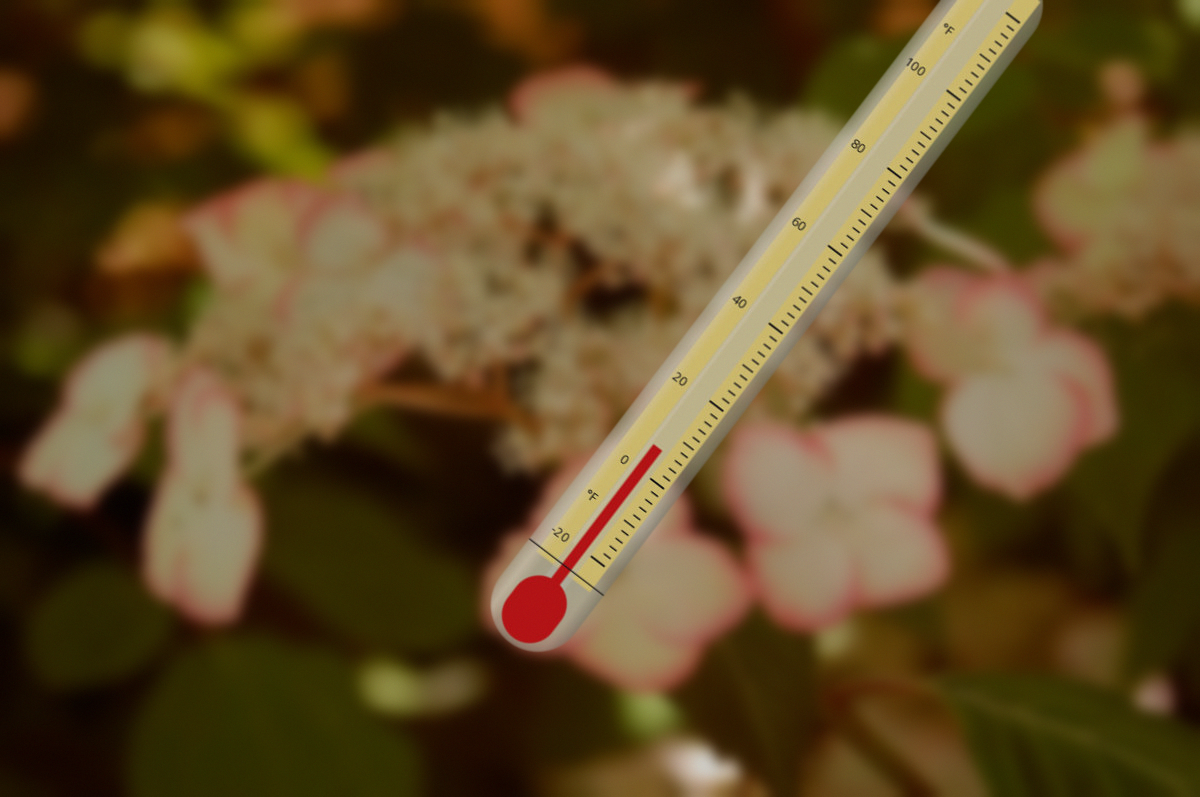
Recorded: 6; °F
